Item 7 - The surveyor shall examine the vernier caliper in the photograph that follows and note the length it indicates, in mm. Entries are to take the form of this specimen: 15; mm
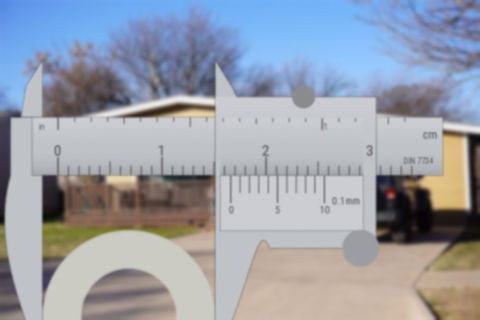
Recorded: 16.6; mm
